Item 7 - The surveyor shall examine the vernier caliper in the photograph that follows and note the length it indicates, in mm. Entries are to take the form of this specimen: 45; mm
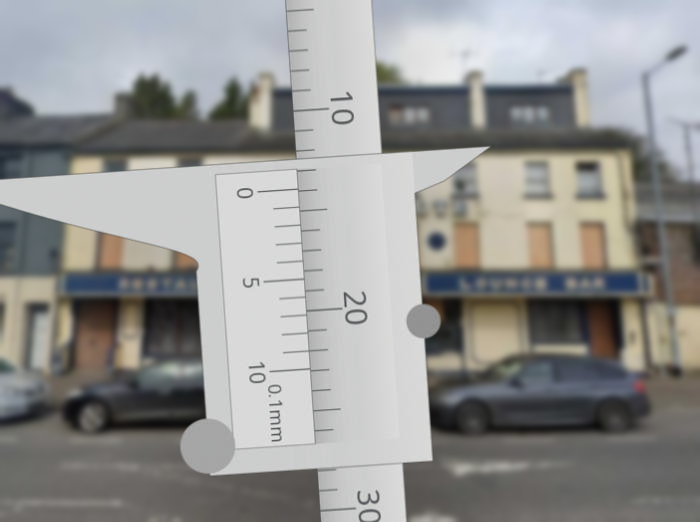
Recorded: 13.9; mm
